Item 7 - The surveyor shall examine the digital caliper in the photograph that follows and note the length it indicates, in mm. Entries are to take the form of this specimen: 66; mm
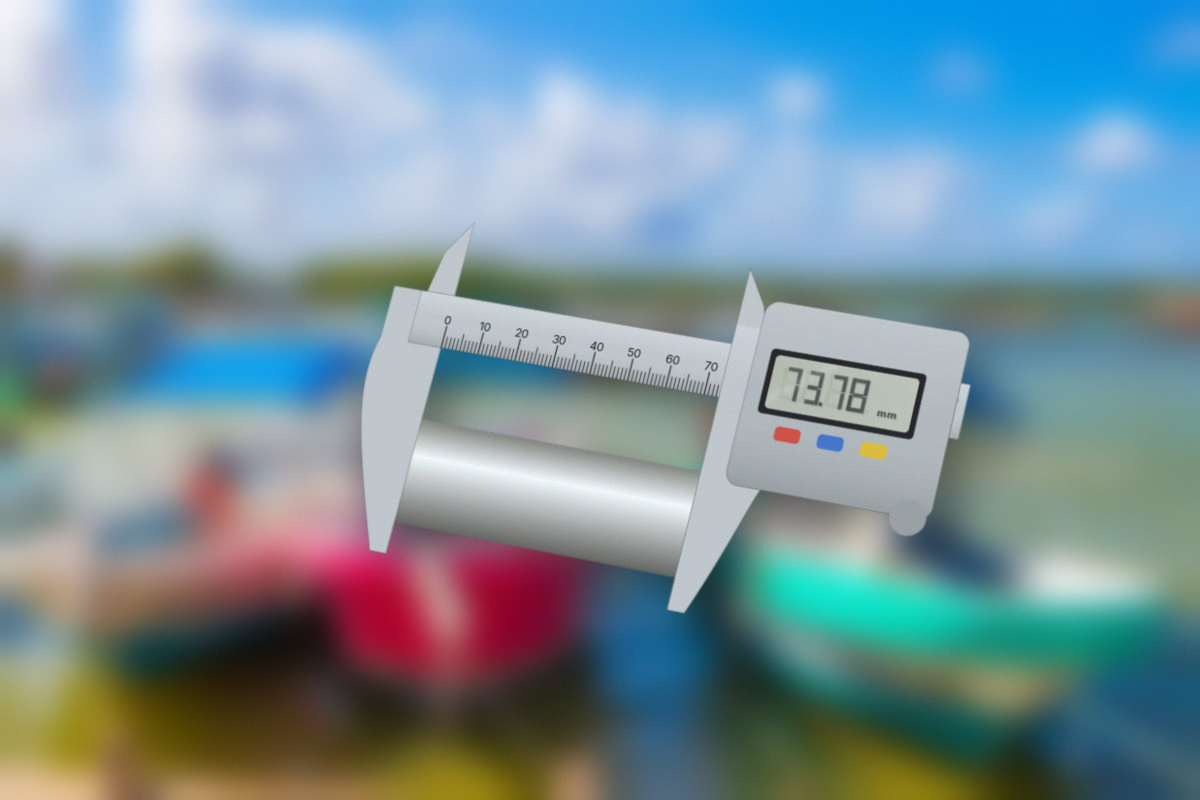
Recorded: 73.78; mm
